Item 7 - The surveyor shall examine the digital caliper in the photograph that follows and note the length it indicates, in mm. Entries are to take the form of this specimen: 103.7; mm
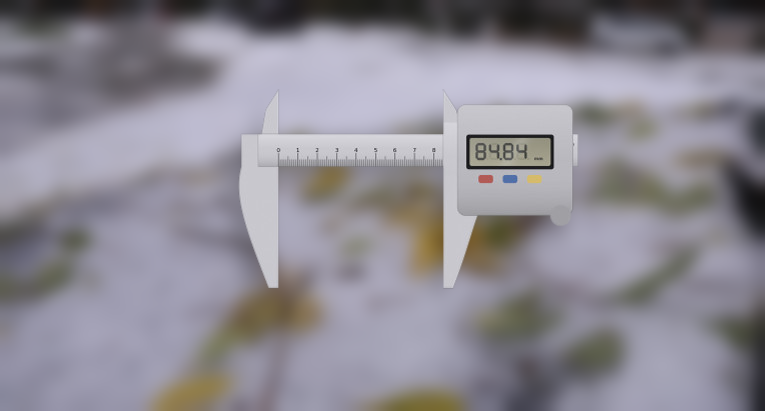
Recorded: 84.84; mm
